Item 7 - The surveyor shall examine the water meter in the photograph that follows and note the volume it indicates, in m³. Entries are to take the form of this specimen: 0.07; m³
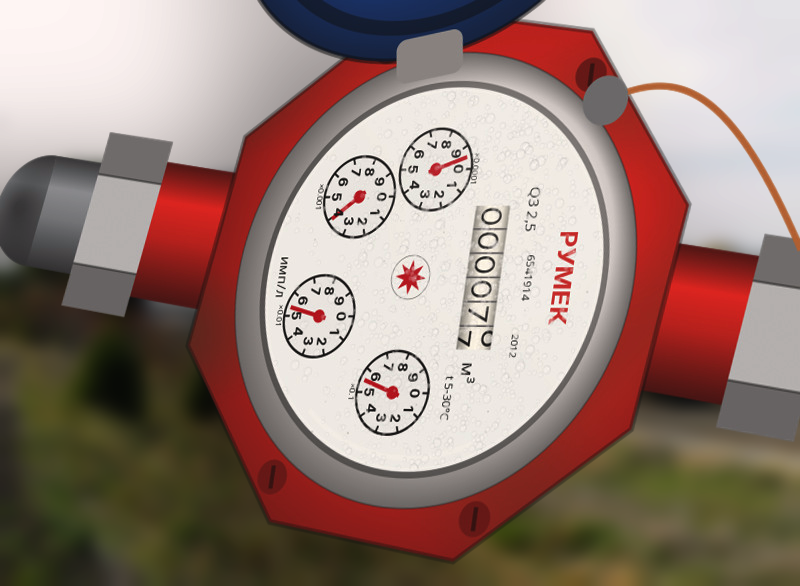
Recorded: 76.5539; m³
